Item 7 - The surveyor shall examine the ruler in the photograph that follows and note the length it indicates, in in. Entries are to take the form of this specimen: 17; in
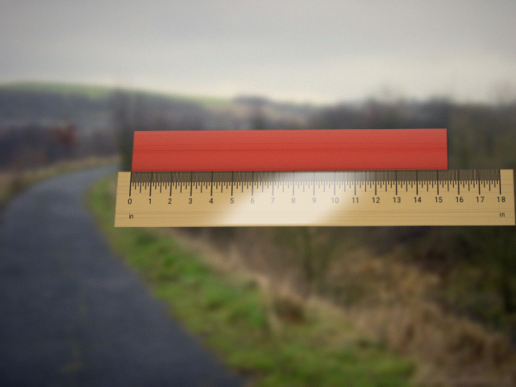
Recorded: 15.5; in
